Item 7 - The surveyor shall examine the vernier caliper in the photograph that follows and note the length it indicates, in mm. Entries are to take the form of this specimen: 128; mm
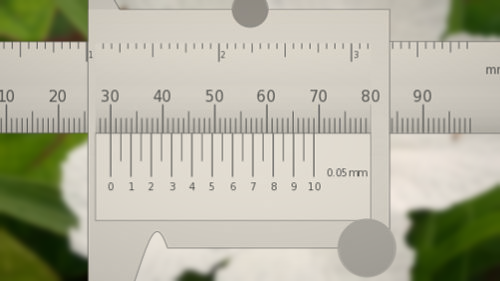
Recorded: 30.0; mm
